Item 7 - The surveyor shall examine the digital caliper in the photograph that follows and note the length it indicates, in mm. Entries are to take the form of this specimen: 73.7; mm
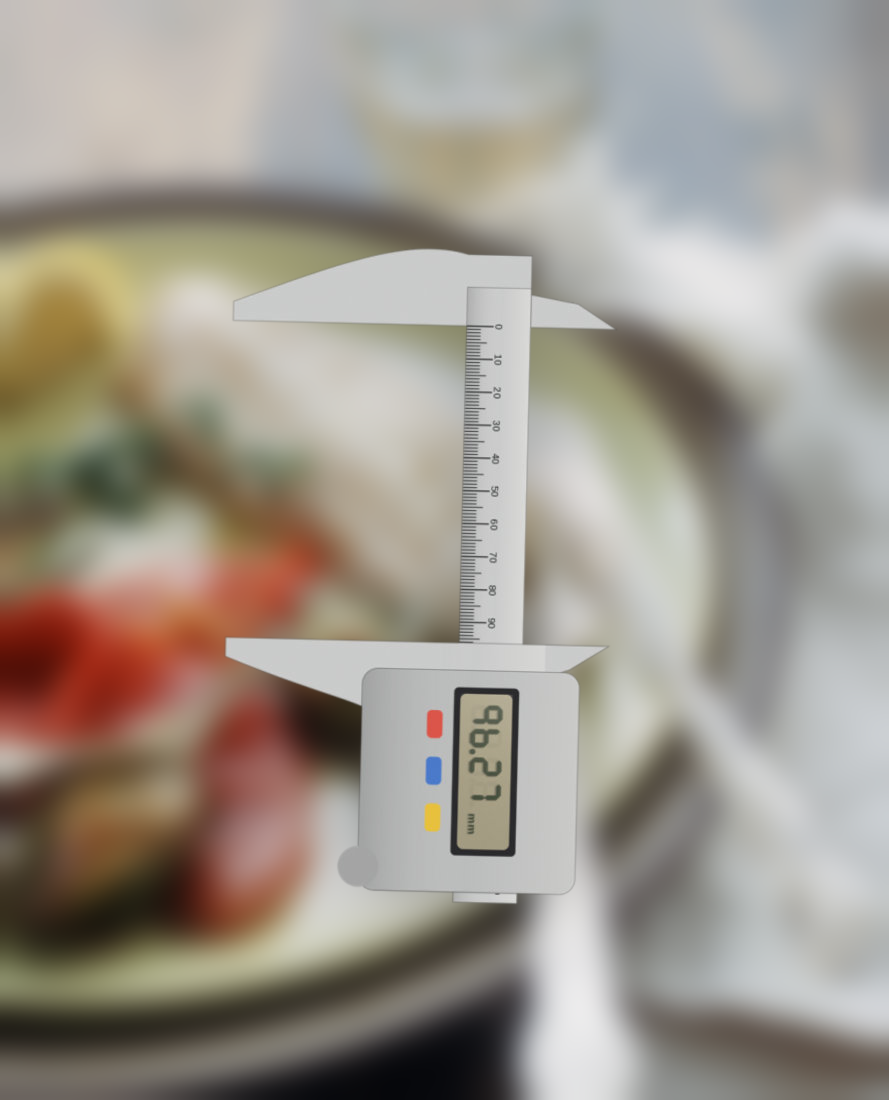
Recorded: 96.27; mm
